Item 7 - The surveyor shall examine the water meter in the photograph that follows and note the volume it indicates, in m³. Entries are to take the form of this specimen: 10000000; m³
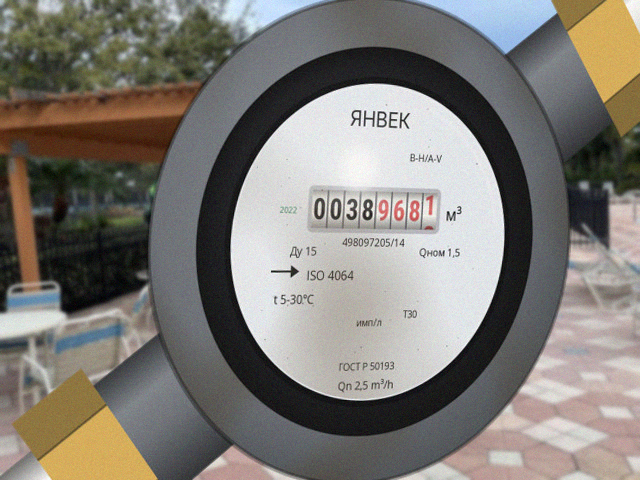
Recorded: 38.9681; m³
